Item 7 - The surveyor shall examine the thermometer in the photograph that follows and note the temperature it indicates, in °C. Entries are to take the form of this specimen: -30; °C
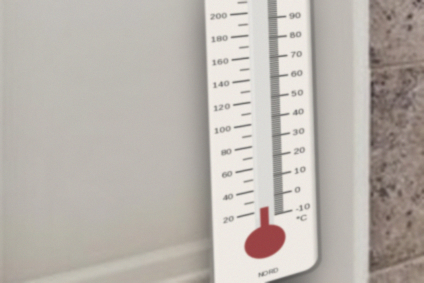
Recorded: -5; °C
